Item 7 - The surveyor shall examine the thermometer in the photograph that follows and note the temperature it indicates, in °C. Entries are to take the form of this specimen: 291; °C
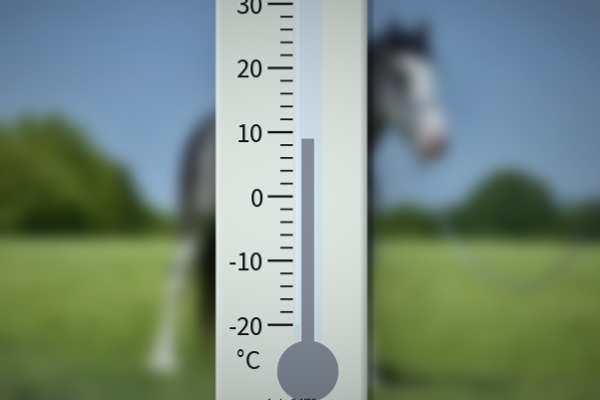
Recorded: 9; °C
